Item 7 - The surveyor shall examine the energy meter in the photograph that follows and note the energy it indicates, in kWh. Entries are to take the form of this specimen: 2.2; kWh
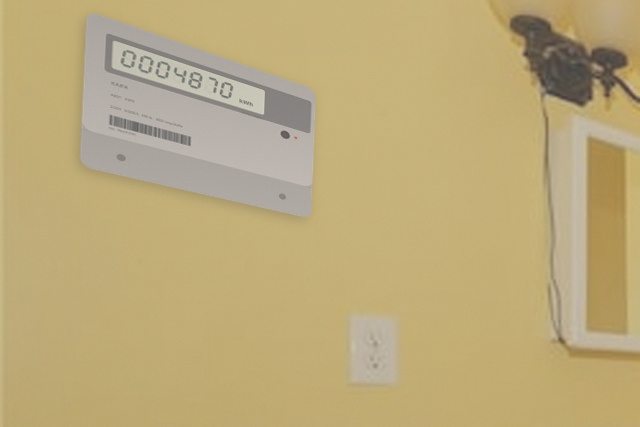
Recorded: 4870; kWh
